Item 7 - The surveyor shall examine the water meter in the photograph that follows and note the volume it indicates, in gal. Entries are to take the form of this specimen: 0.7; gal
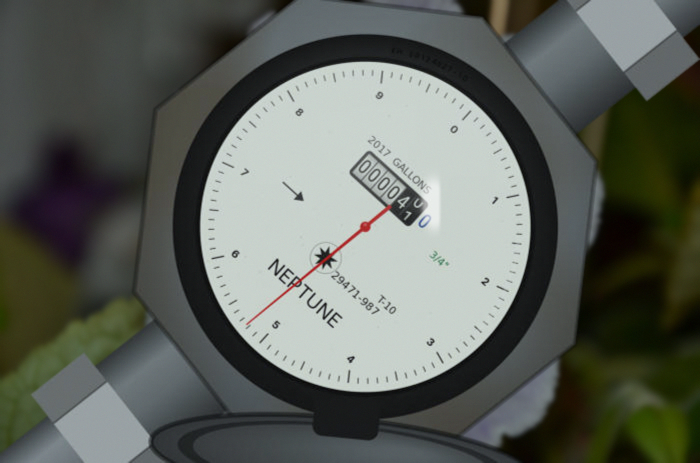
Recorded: 405.2; gal
